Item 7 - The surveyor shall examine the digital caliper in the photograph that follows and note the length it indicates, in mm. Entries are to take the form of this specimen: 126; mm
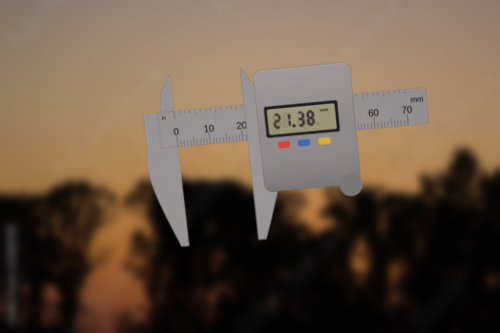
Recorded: 21.38; mm
